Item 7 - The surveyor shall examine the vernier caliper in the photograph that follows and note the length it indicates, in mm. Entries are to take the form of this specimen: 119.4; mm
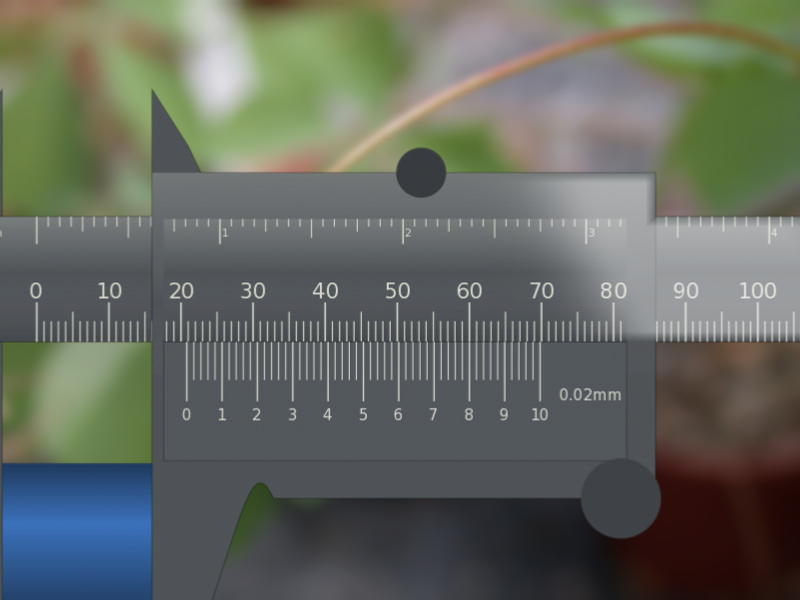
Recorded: 20.8; mm
